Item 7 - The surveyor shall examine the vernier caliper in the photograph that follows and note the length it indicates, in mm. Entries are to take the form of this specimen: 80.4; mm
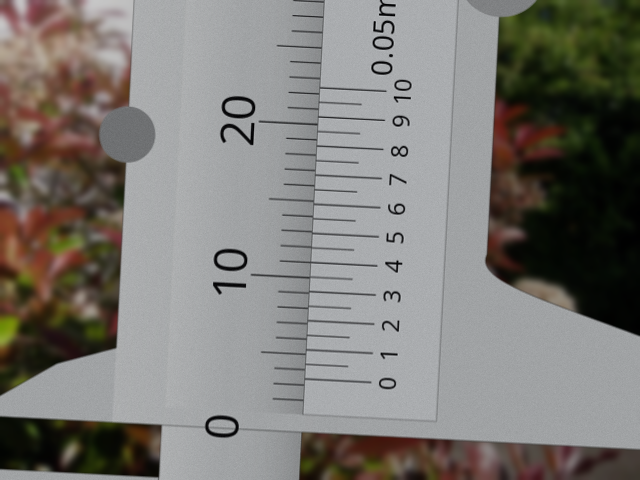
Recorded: 3.4; mm
